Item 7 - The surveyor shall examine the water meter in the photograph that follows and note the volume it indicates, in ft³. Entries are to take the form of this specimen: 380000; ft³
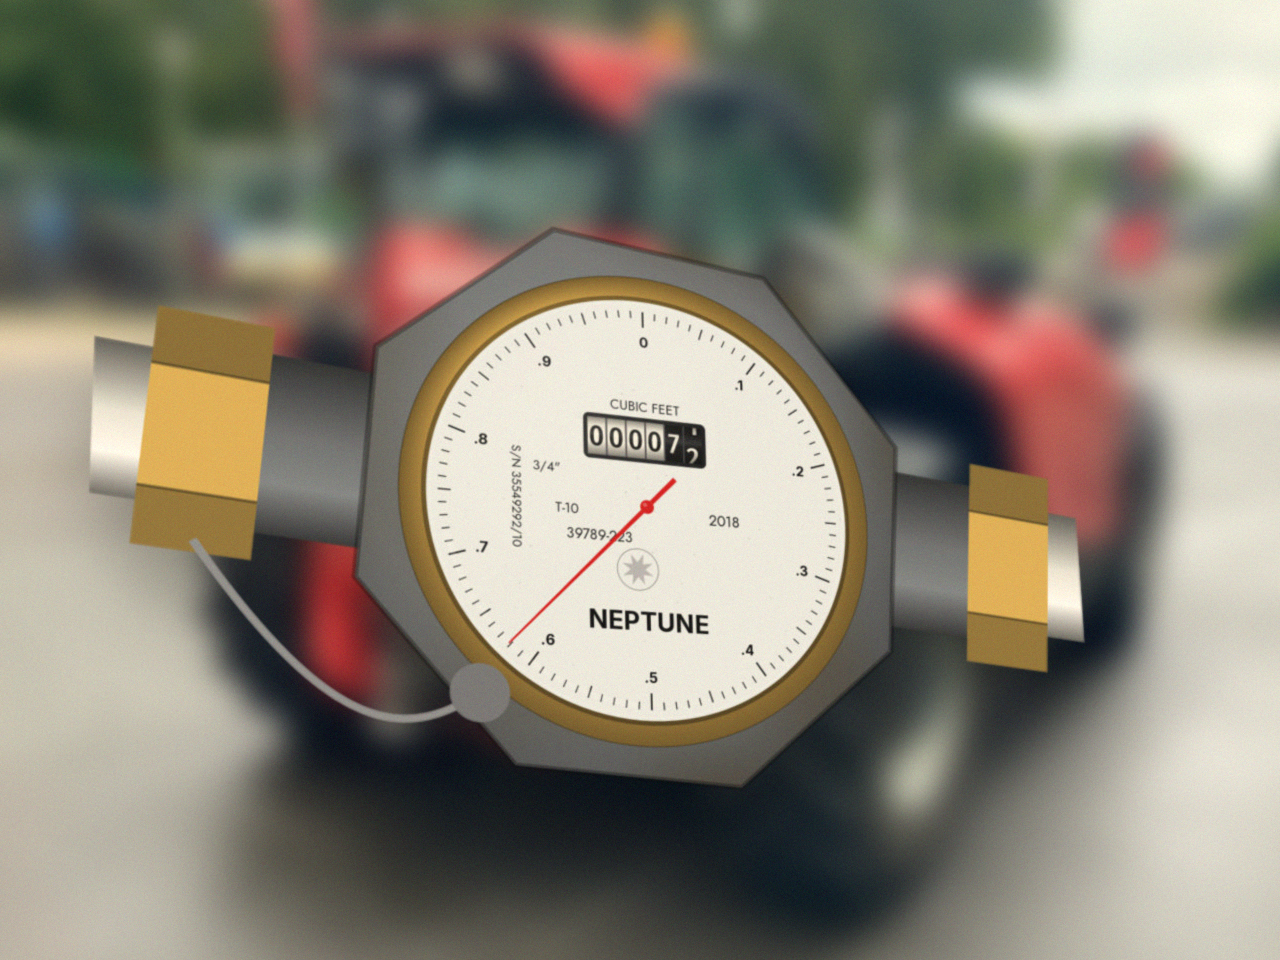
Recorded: 71.62; ft³
